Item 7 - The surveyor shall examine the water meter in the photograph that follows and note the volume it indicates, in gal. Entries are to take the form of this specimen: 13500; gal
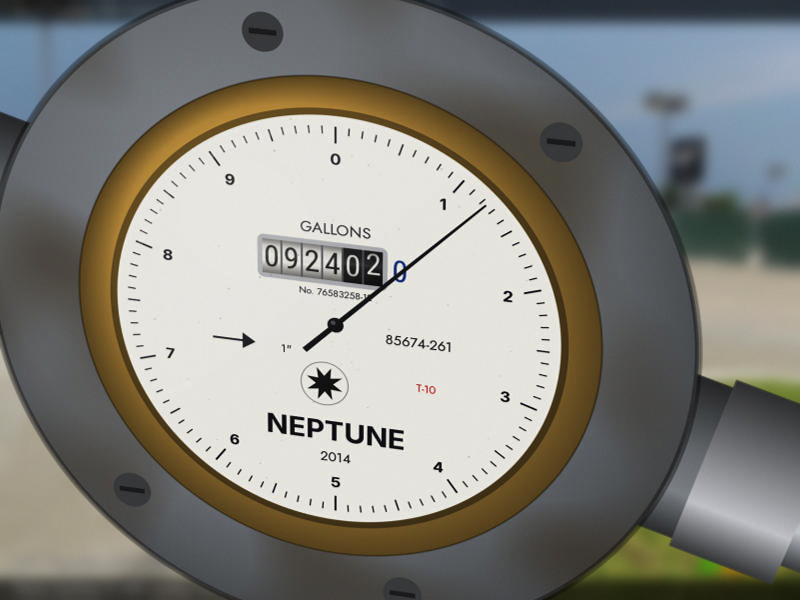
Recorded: 924021.2; gal
